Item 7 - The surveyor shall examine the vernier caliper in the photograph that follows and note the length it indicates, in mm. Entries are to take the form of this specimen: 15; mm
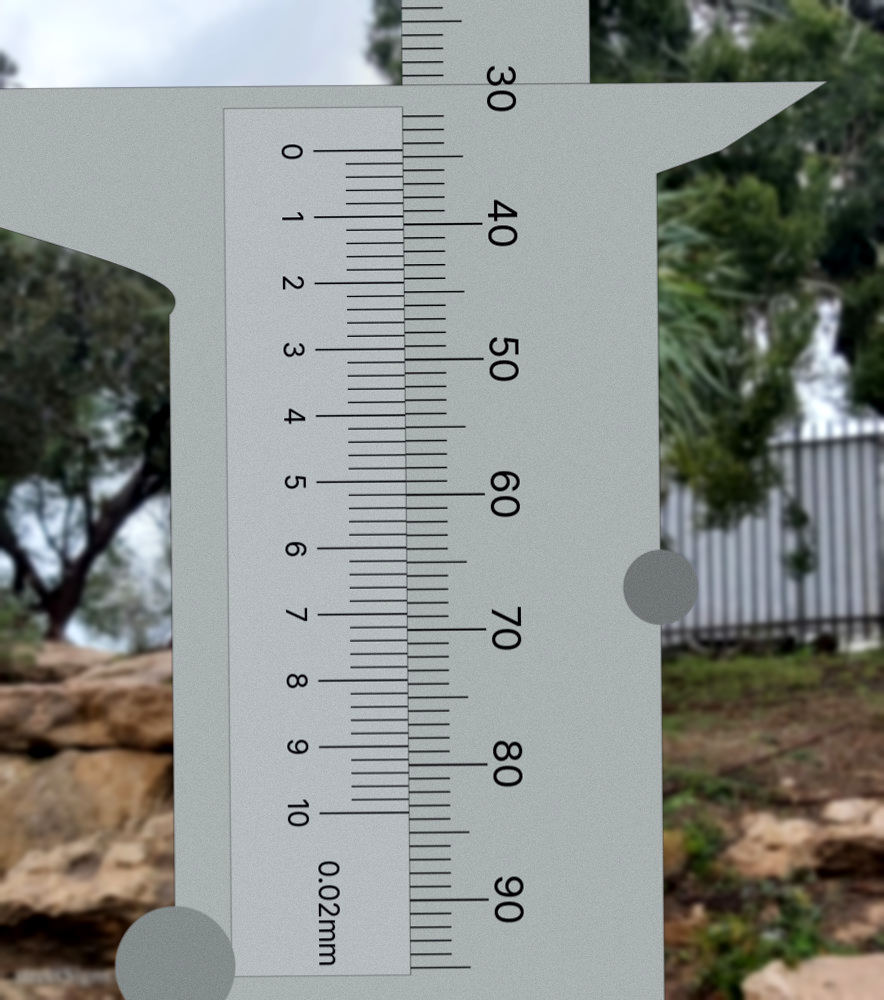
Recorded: 34.5; mm
